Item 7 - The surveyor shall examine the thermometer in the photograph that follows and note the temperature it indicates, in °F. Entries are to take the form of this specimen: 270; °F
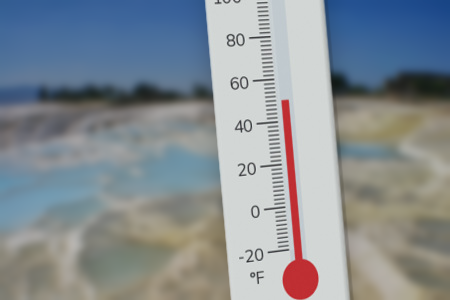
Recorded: 50; °F
